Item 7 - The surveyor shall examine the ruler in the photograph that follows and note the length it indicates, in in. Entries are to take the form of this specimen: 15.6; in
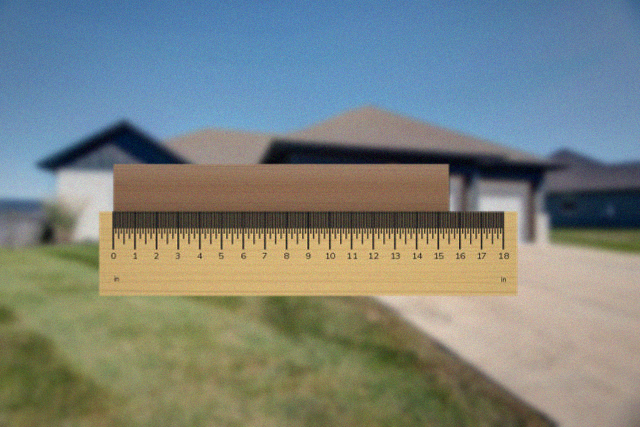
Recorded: 15.5; in
